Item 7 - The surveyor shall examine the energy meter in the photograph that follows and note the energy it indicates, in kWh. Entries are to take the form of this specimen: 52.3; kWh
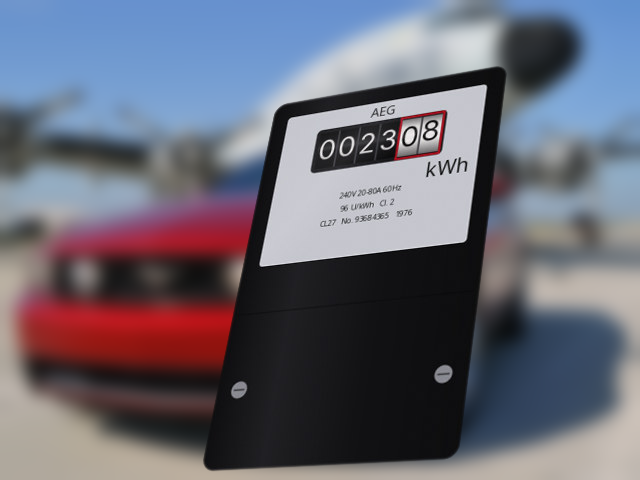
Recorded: 23.08; kWh
